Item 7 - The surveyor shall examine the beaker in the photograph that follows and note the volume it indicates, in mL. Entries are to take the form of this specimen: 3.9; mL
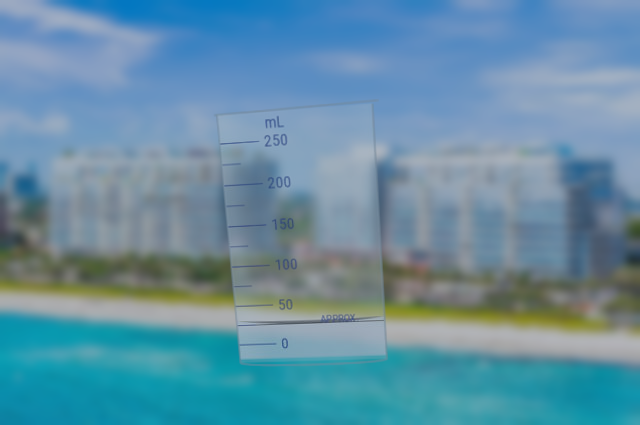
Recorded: 25; mL
